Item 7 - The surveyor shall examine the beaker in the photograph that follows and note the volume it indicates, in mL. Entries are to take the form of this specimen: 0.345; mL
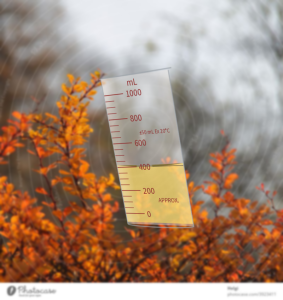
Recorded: 400; mL
